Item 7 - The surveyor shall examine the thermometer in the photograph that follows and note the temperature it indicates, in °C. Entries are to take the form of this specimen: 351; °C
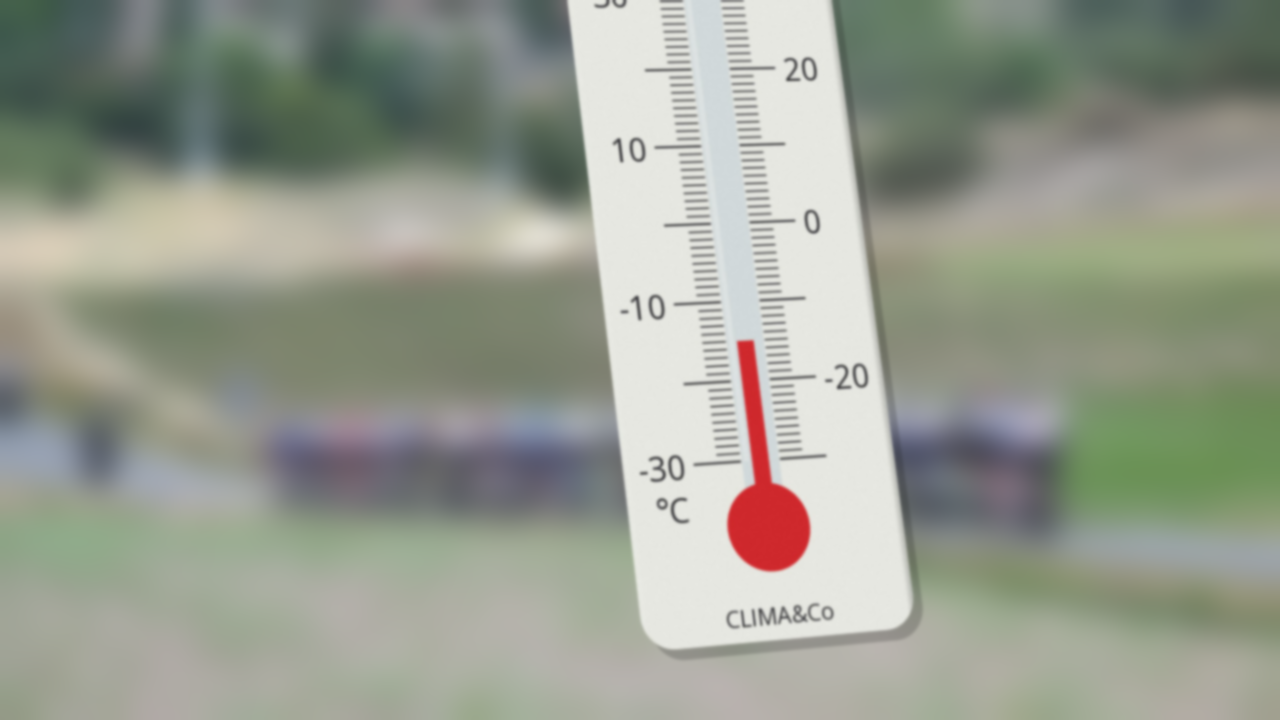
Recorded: -15; °C
